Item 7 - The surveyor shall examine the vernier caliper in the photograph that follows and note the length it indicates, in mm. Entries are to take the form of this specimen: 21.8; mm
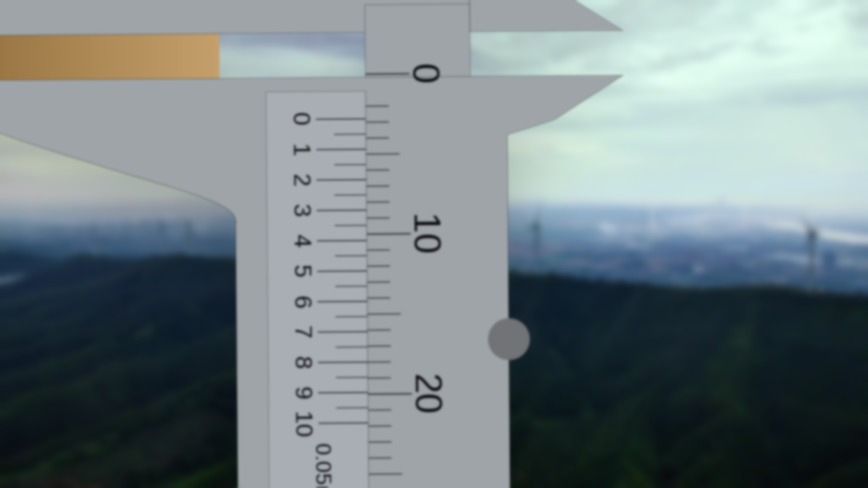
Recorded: 2.8; mm
